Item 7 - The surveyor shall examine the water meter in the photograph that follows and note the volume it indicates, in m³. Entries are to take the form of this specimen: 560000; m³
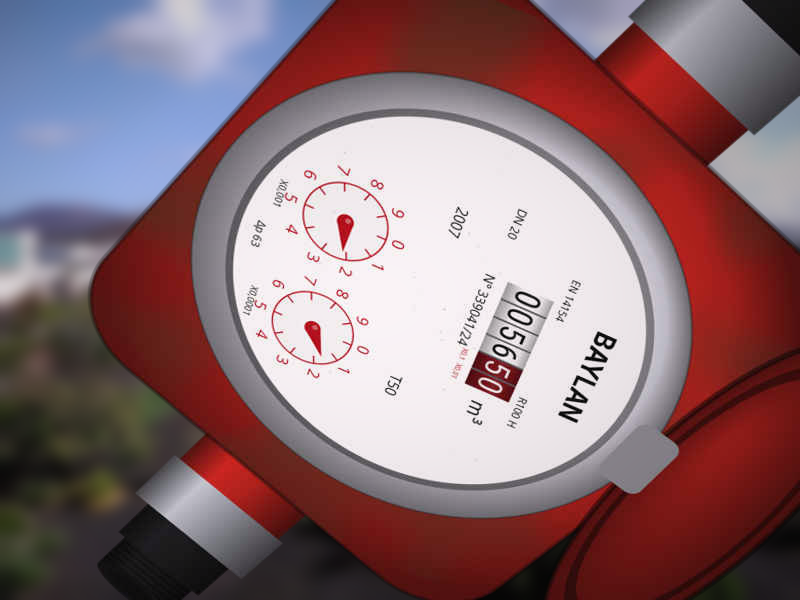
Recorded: 56.5021; m³
